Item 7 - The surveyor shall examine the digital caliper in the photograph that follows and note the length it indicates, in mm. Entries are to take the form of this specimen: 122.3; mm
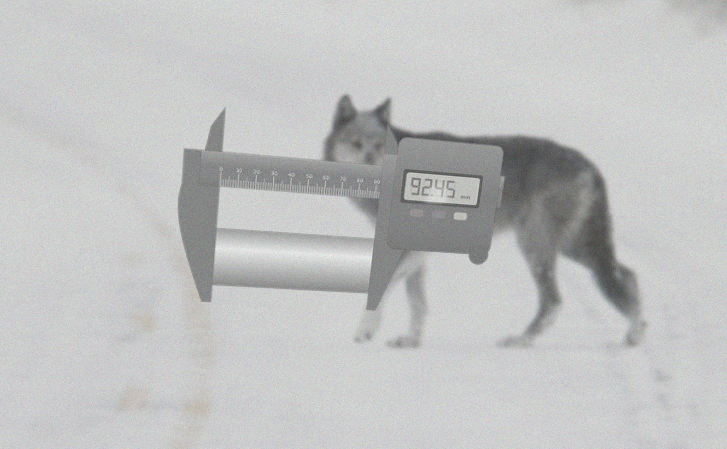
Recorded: 92.45; mm
